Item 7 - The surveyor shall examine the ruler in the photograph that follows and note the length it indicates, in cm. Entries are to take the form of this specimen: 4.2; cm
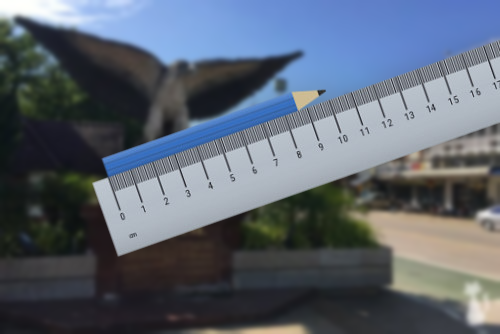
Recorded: 10; cm
